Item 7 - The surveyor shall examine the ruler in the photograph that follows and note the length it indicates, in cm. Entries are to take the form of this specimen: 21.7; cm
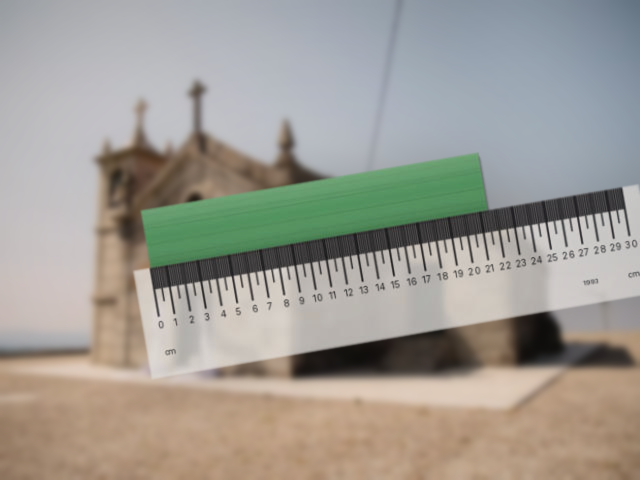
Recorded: 21.5; cm
